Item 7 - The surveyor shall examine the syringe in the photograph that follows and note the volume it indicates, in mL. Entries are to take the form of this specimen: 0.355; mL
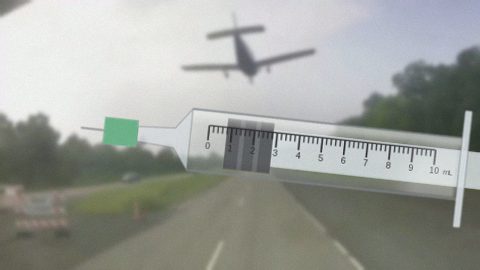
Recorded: 0.8; mL
